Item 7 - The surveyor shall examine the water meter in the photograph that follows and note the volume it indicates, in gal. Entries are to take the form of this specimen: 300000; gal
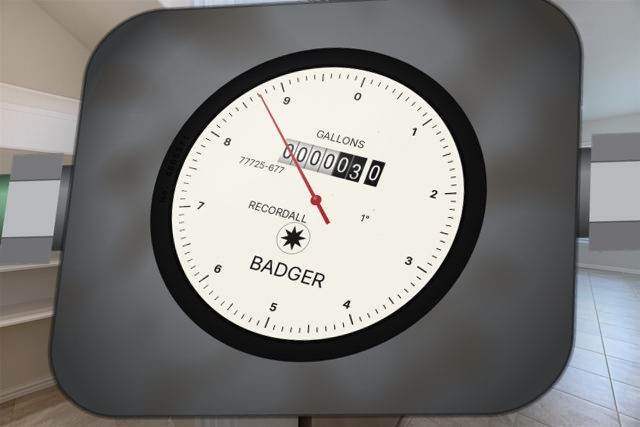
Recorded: 28.7; gal
